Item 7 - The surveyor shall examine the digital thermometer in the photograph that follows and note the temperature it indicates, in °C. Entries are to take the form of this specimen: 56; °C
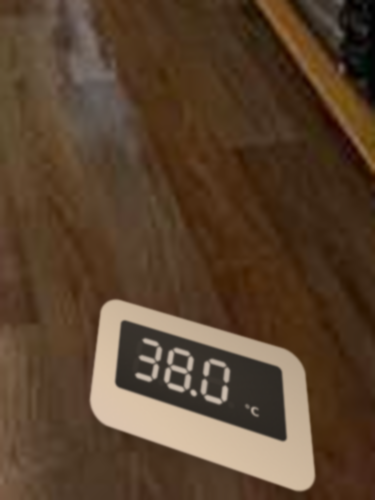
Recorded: 38.0; °C
